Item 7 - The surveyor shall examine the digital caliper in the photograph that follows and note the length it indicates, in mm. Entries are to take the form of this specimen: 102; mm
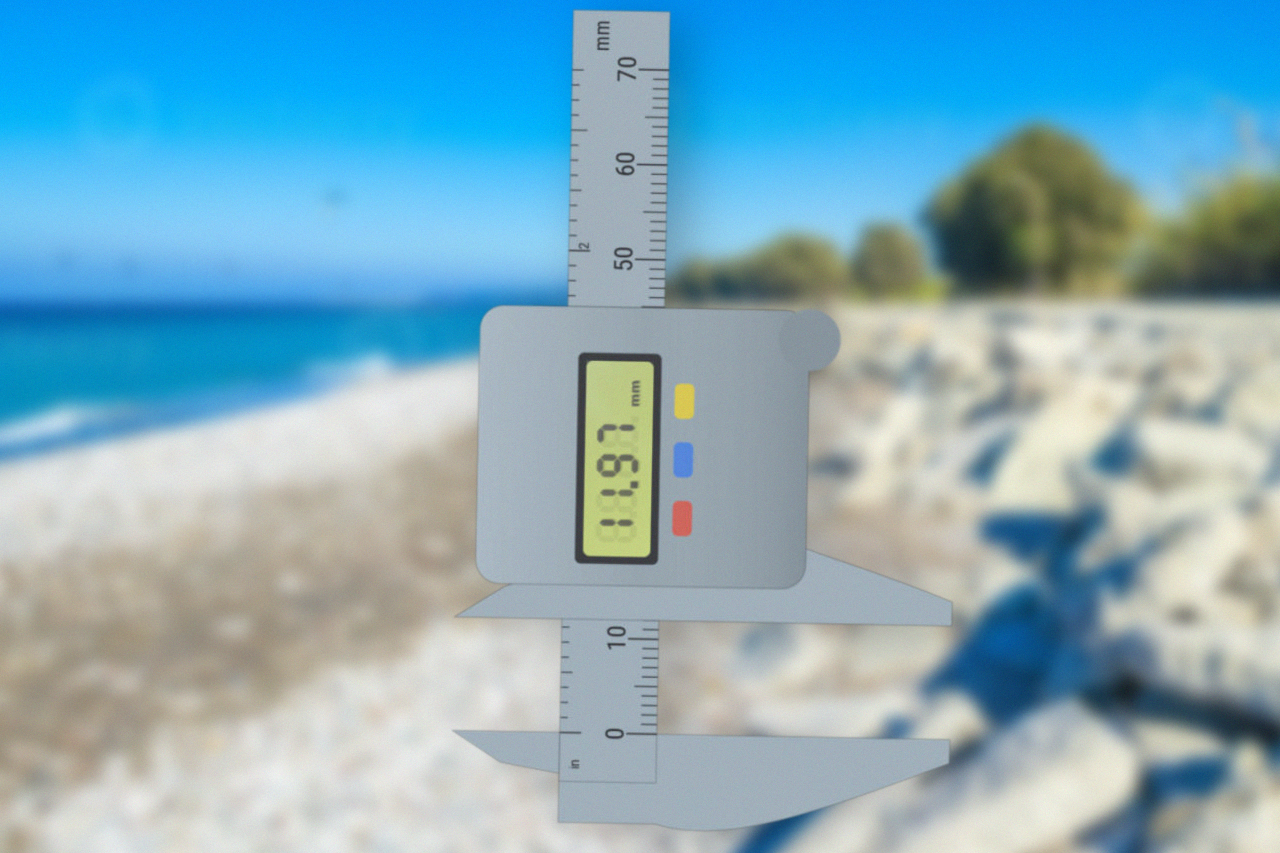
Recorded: 11.97; mm
